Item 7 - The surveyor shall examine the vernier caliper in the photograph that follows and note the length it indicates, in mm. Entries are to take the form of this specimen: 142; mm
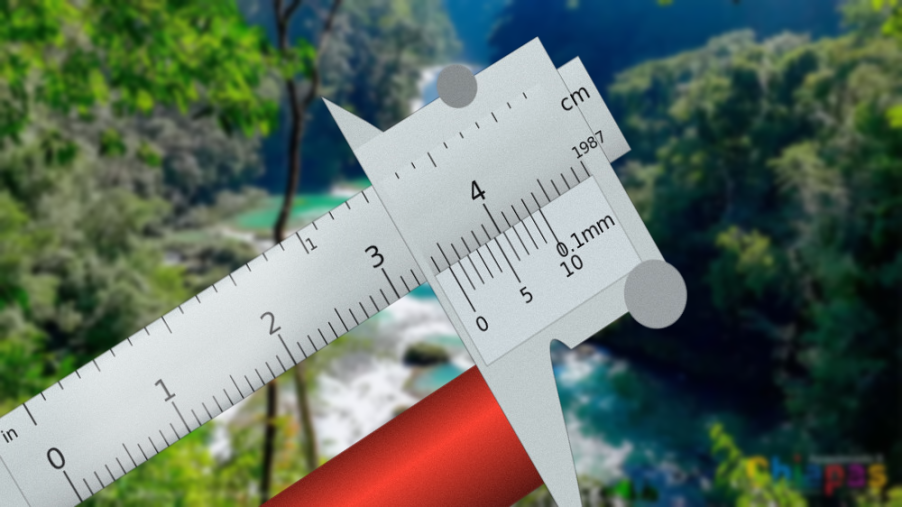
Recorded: 34.9; mm
